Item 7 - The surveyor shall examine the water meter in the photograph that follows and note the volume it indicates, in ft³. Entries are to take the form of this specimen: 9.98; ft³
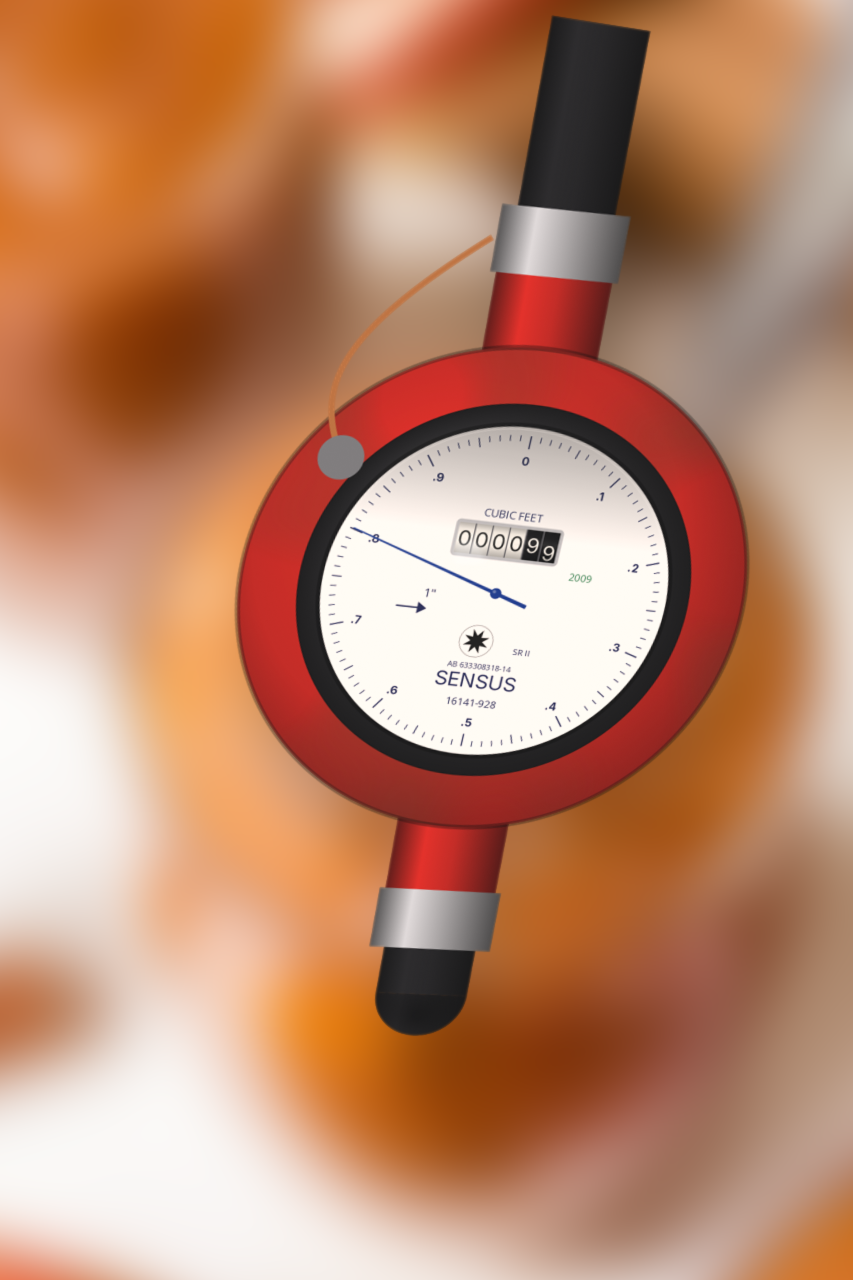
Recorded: 98.80; ft³
